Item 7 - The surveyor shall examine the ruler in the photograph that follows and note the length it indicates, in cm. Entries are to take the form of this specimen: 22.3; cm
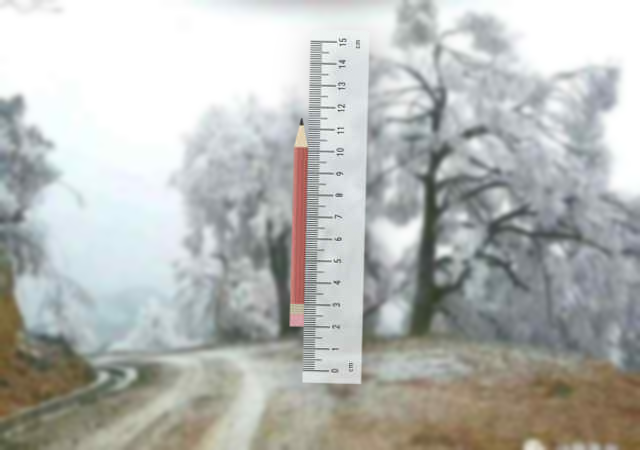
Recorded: 9.5; cm
